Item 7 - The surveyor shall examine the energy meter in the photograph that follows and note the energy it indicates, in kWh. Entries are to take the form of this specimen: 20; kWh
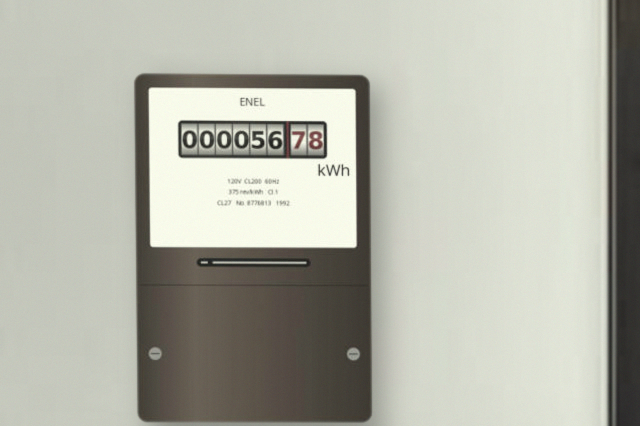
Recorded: 56.78; kWh
